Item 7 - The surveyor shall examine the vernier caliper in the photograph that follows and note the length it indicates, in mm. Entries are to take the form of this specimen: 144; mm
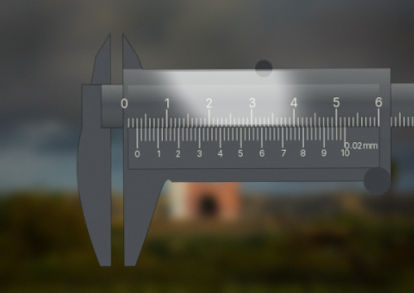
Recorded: 3.0; mm
